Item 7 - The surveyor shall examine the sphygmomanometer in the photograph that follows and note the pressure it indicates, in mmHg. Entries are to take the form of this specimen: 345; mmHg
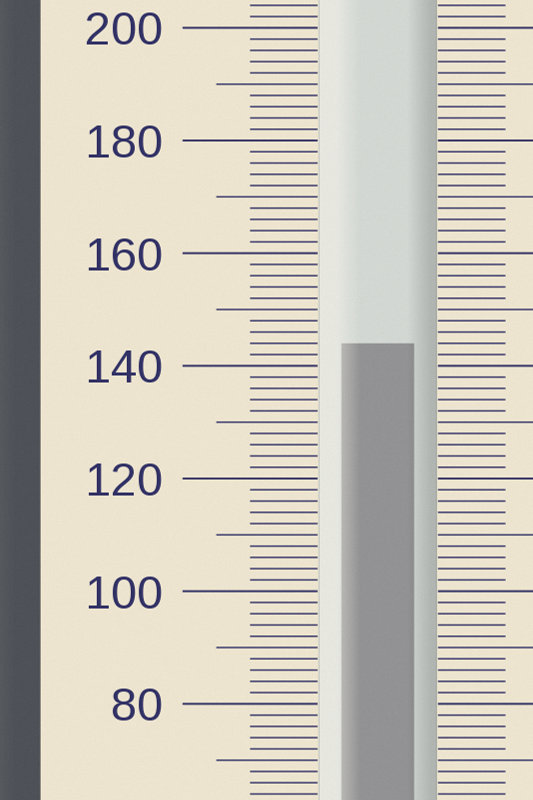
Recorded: 144; mmHg
